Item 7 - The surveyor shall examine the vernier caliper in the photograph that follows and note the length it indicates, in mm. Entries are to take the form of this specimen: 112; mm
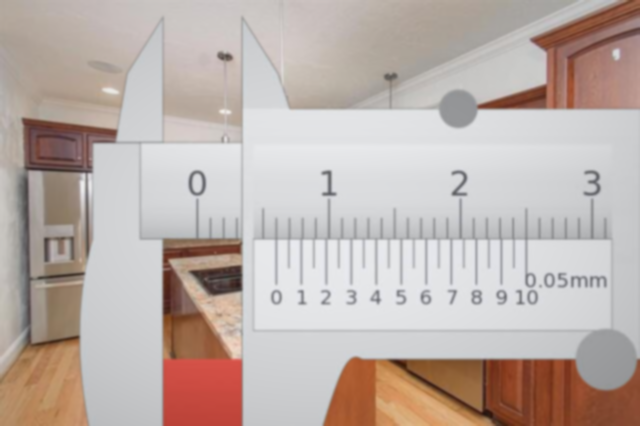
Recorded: 6.0; mm
